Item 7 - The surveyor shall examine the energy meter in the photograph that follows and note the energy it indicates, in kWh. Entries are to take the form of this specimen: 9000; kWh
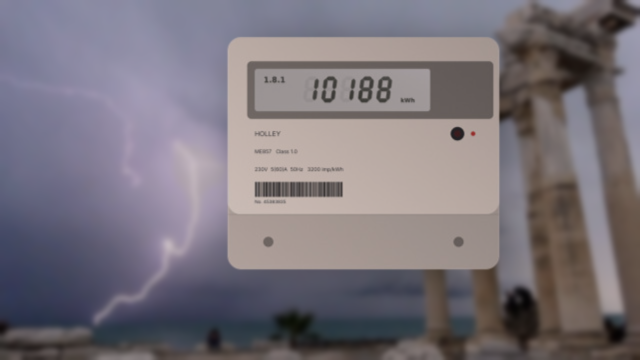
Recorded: 10188; kWh
